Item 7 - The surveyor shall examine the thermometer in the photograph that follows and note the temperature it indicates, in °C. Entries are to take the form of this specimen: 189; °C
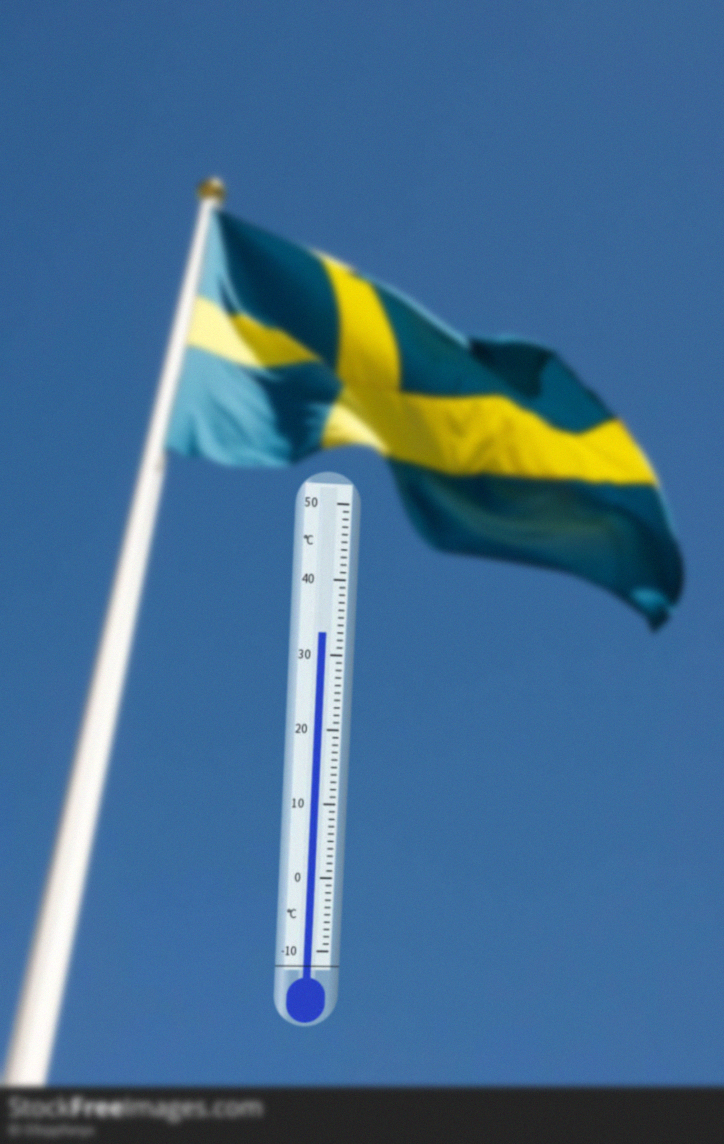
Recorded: 33; °C
